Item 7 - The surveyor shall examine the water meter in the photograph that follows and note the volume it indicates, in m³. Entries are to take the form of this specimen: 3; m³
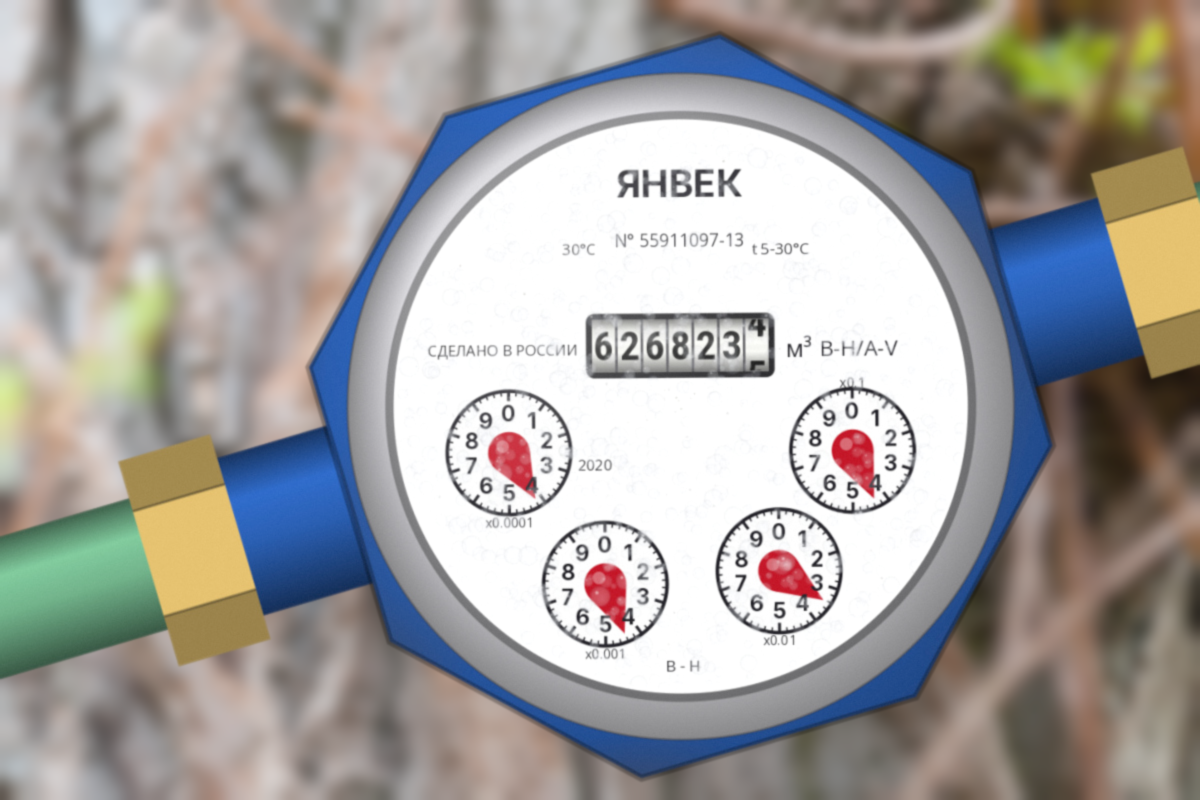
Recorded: 6268234.4344; m³
